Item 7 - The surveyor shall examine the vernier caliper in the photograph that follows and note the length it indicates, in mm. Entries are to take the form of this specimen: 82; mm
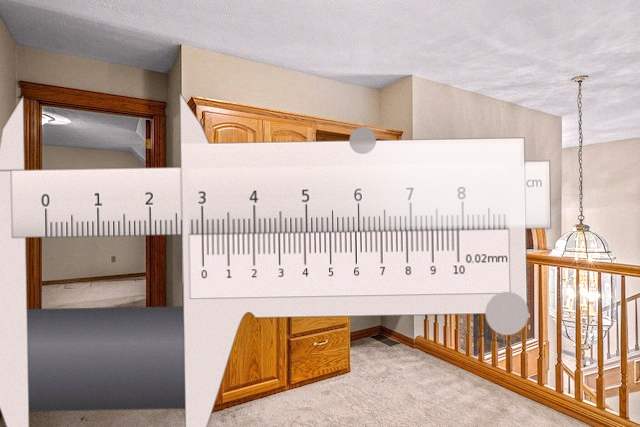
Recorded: 30.0; mm
